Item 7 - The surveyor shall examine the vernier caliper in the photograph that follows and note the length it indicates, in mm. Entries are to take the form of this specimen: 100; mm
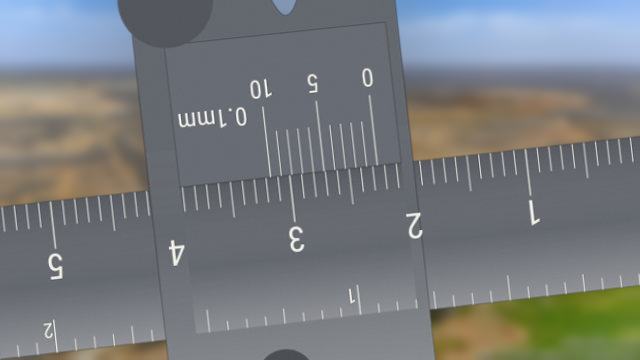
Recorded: 22.6; mm
